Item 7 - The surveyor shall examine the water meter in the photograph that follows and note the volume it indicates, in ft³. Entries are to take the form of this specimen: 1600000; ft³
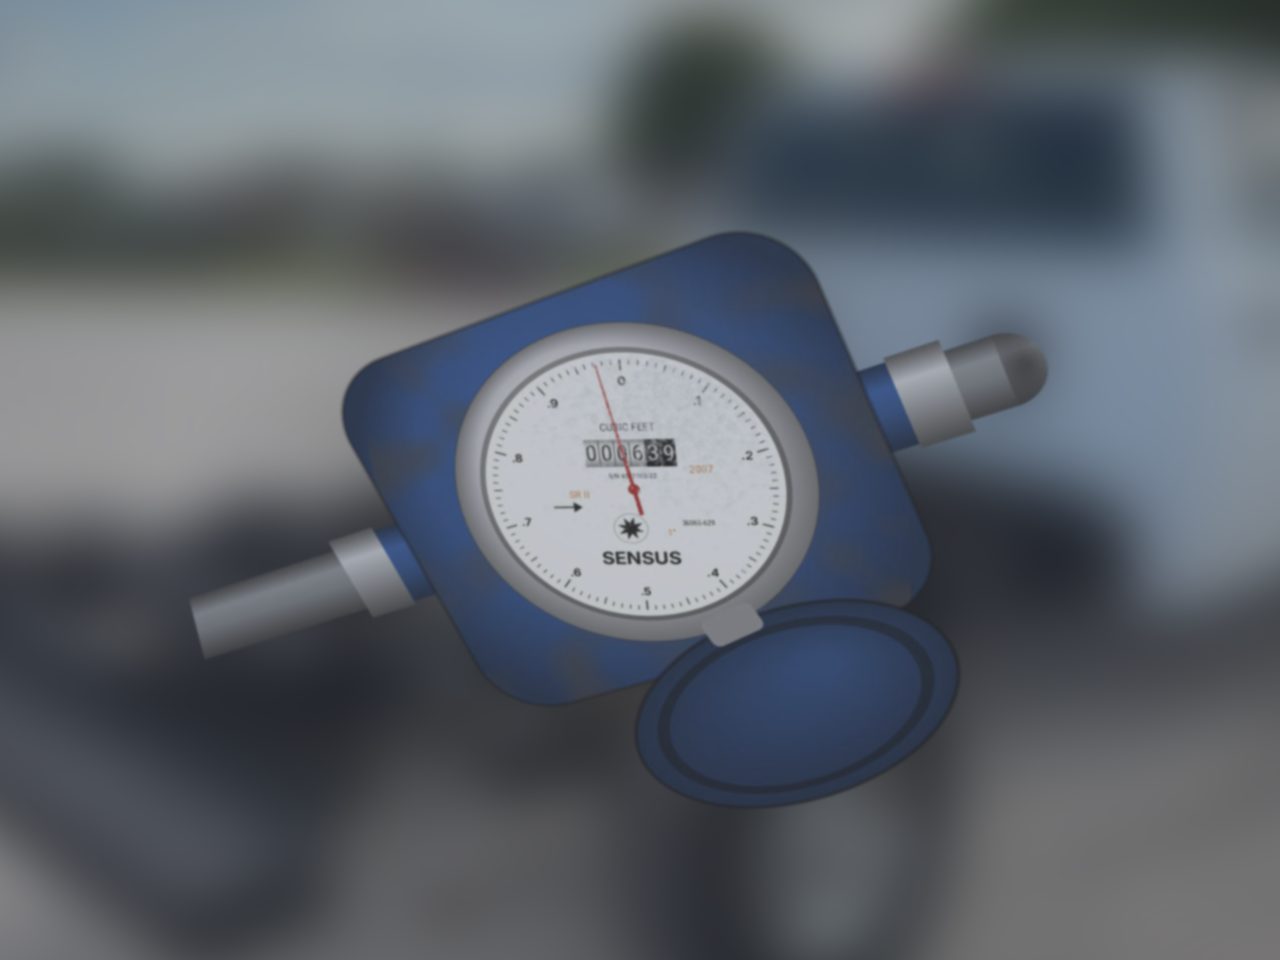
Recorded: 638.97; ft³
